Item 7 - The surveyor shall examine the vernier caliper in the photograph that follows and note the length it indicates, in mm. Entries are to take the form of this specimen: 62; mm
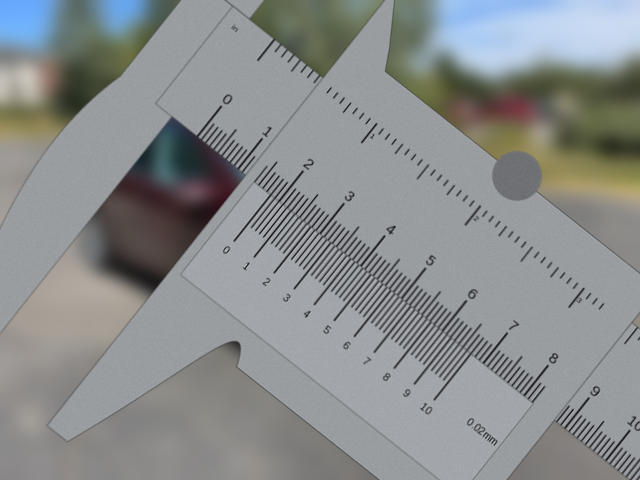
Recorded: 18.0; mm
